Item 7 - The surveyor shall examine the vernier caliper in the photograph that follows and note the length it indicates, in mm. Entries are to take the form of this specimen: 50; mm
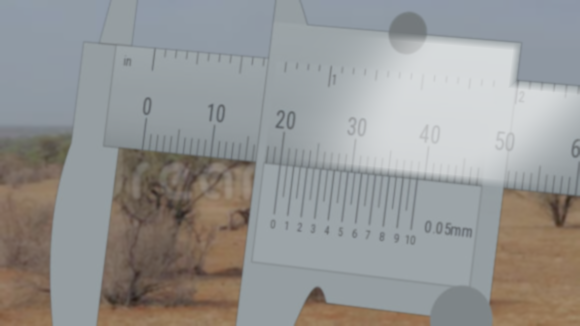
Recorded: 20.0; mm
